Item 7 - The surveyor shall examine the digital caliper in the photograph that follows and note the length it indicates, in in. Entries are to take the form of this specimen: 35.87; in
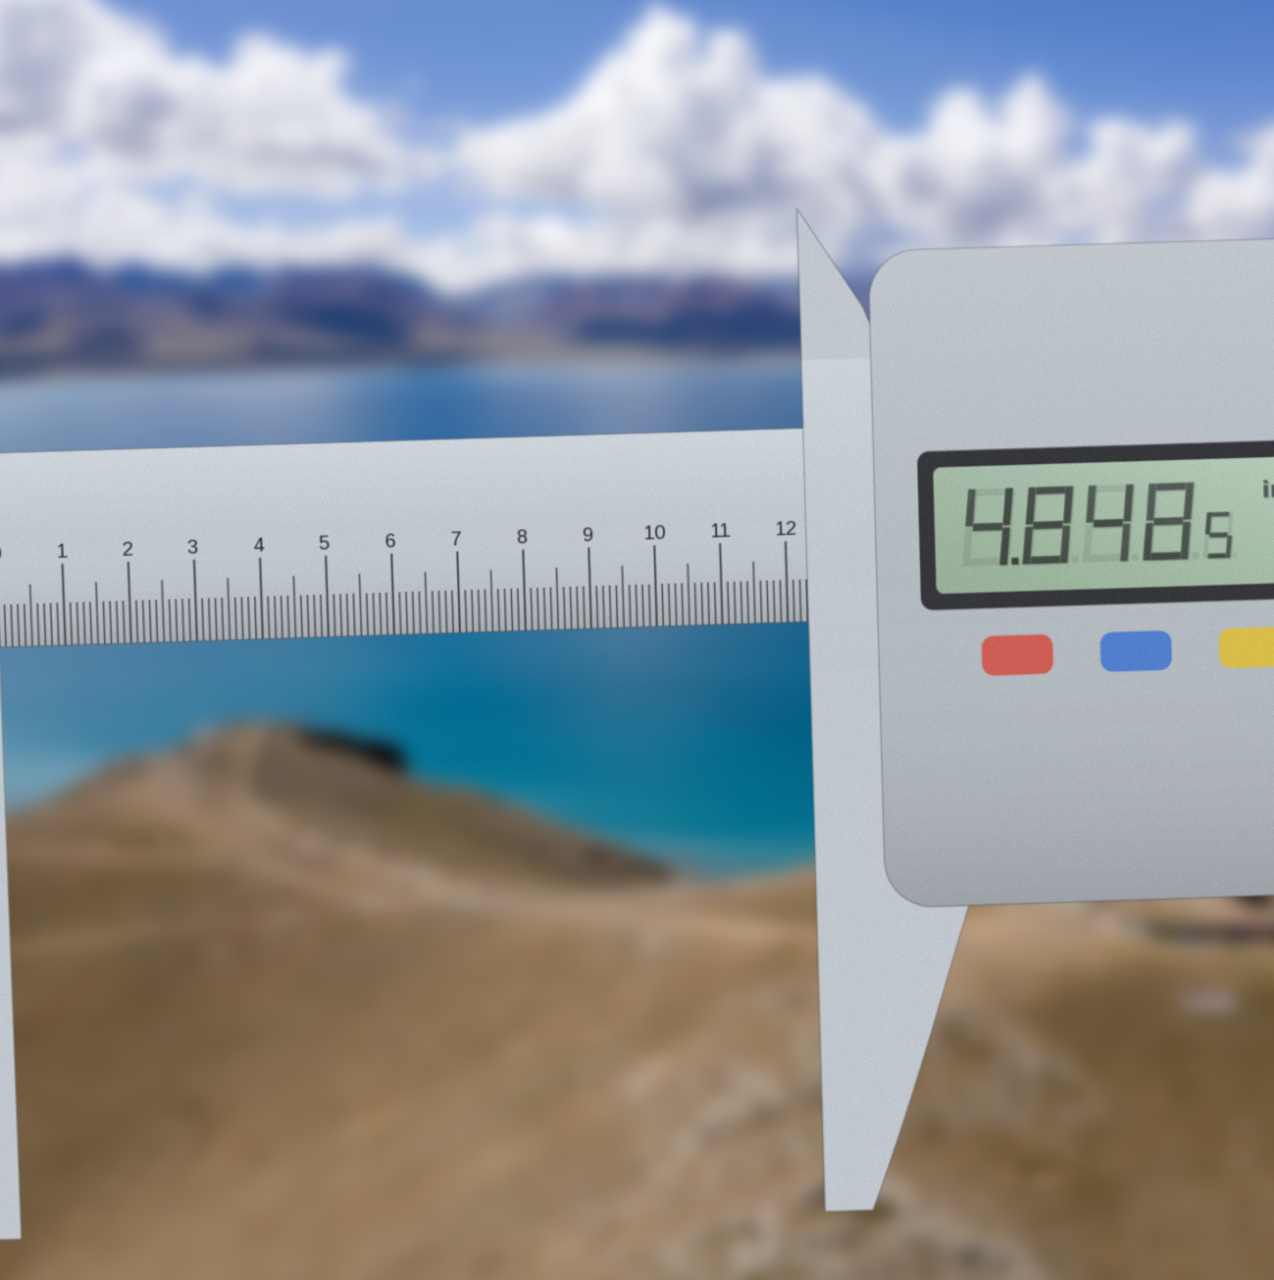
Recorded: 4.8485; in
